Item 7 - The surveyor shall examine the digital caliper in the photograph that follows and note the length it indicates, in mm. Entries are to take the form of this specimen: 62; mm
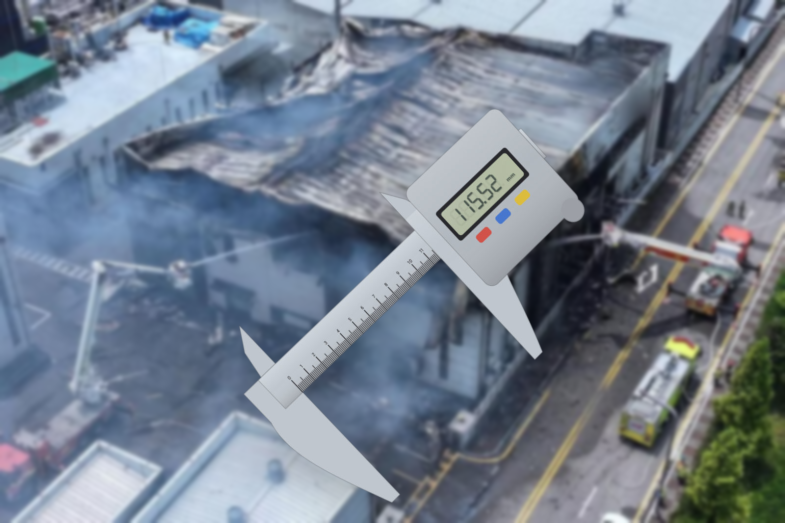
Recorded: 115.52; mm
